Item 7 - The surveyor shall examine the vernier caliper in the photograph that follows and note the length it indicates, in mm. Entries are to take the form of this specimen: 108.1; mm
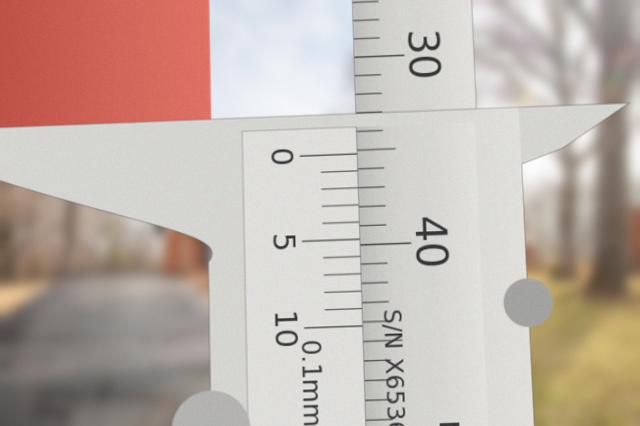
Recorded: 35.2; mm
